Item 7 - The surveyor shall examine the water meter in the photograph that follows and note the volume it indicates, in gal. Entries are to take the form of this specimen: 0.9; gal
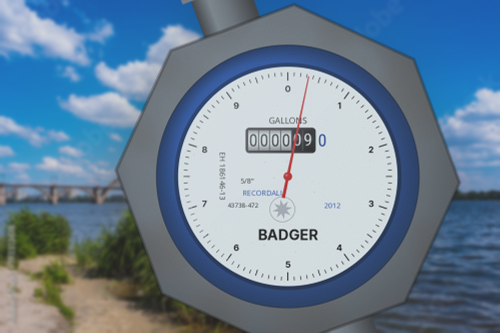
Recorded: 90.3; gal
